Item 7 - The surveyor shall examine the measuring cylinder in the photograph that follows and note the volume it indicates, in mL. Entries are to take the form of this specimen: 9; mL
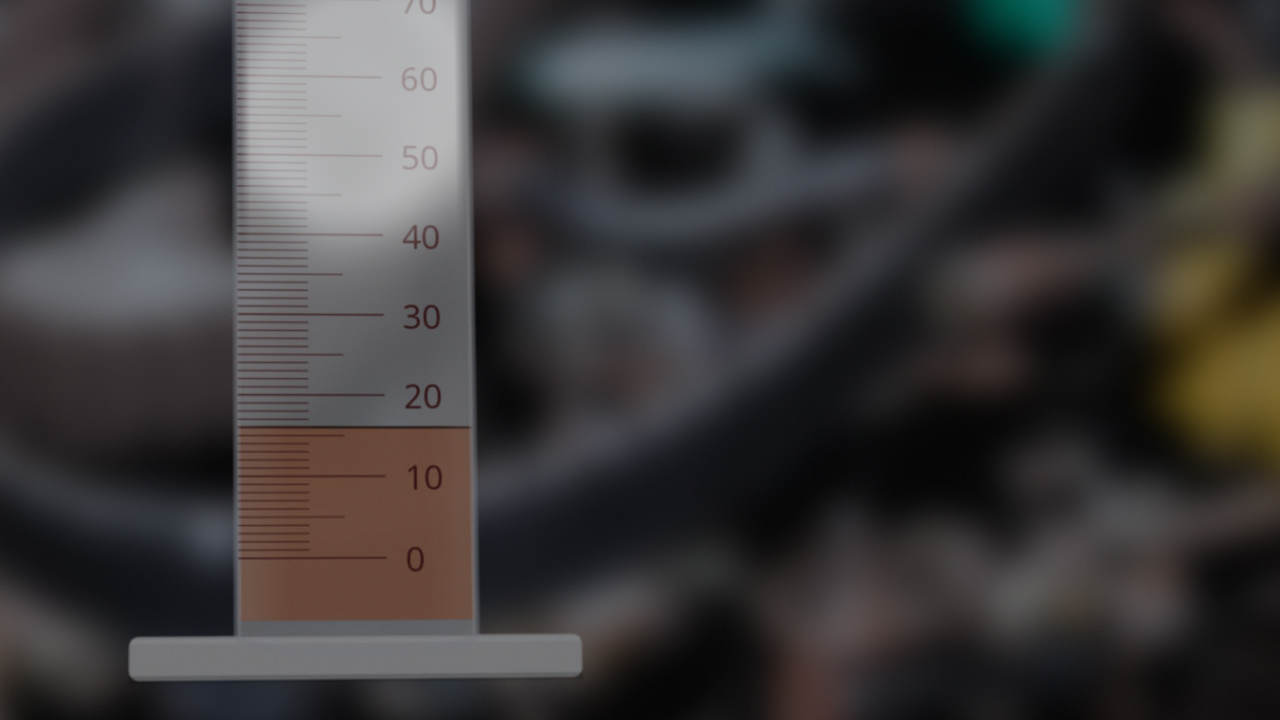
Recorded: 16; mL
